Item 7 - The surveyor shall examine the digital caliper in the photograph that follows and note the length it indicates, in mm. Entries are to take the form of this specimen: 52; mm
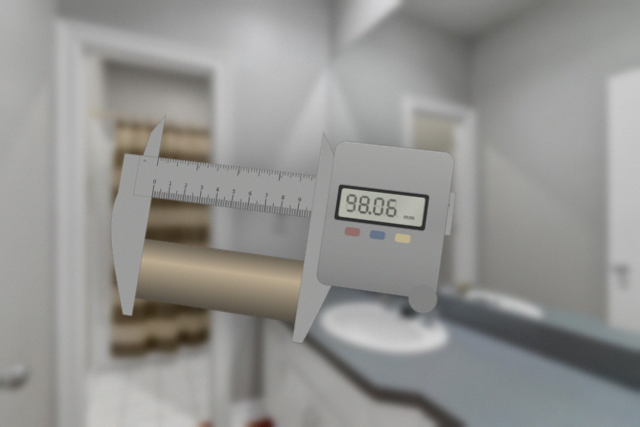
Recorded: 98.06; mm
